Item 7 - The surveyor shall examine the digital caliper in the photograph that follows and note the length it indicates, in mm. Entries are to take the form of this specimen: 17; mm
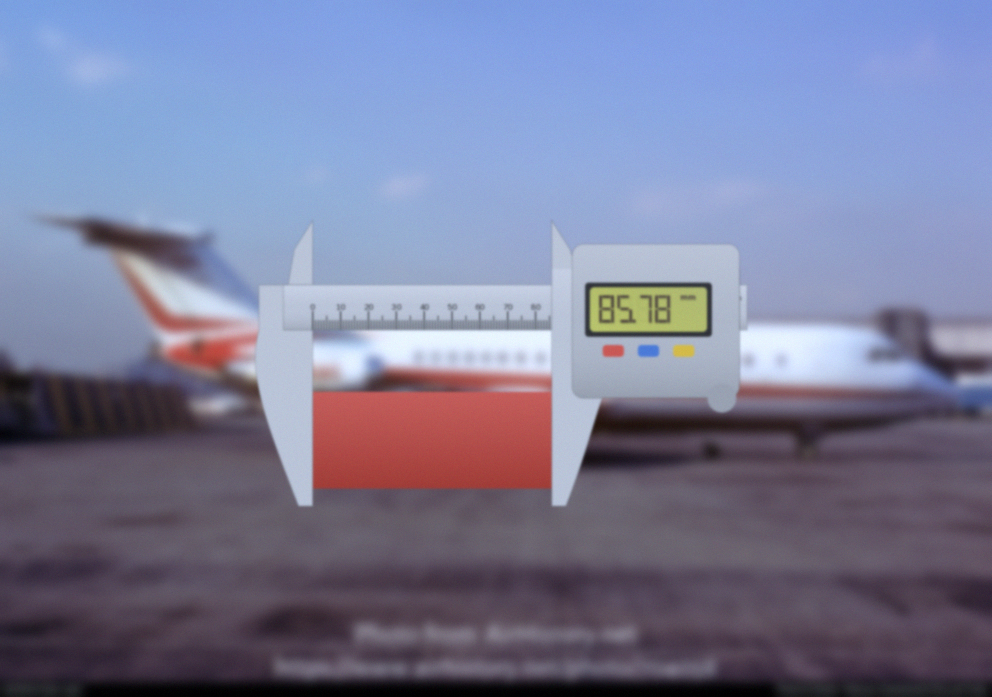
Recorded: 85.78; mm
